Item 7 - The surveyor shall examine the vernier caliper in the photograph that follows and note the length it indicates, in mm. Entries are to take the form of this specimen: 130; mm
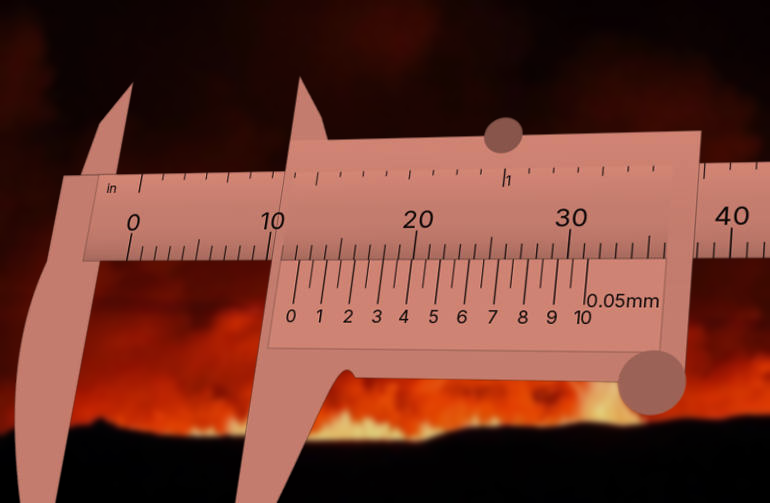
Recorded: 12.3; mm
